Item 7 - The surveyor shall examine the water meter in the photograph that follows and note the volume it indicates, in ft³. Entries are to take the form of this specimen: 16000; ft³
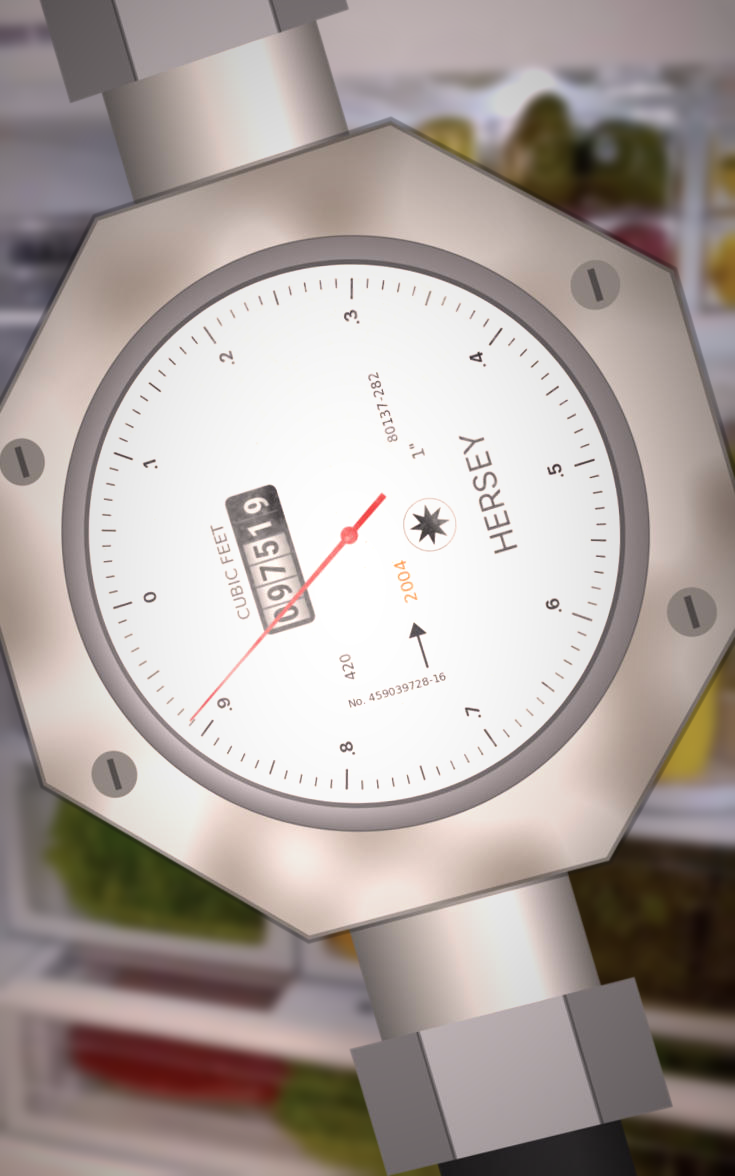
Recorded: 97518.91; ft³
